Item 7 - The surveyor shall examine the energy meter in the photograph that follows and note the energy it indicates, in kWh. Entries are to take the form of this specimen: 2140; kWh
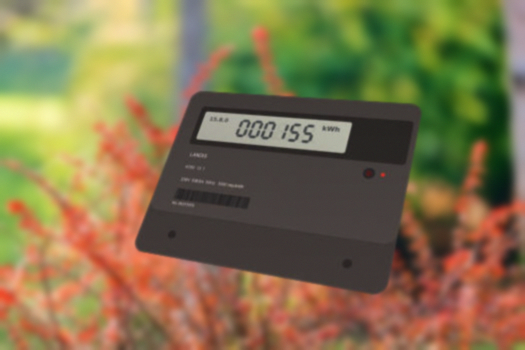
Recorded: 155; kWh
